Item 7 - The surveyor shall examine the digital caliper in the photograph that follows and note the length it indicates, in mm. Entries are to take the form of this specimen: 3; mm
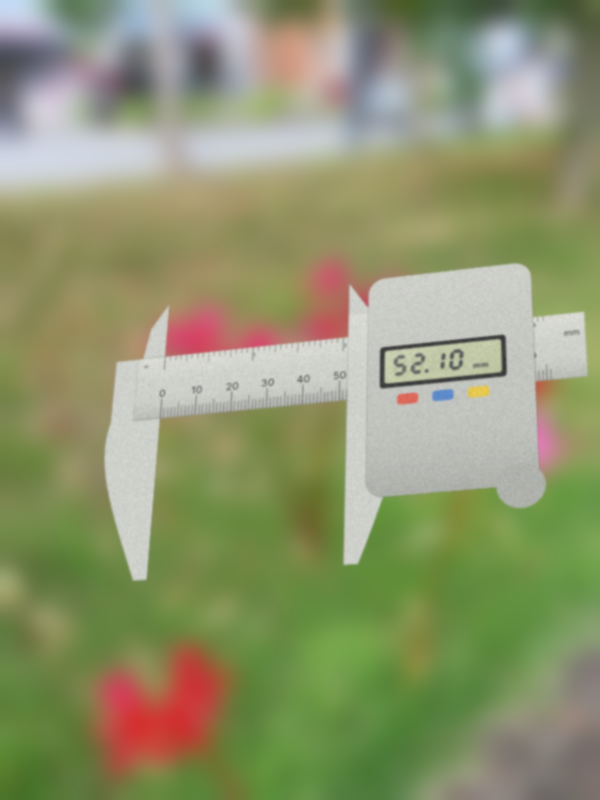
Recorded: 52.10; mm
